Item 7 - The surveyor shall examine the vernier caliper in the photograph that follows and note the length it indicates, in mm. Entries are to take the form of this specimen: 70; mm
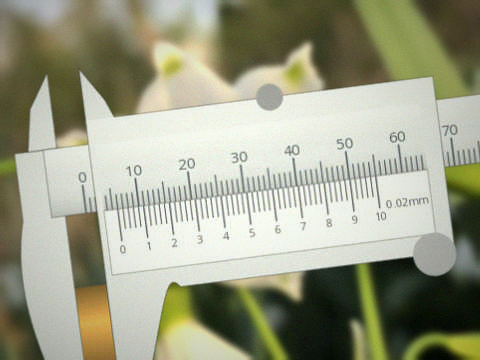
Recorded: 6.0; mm
